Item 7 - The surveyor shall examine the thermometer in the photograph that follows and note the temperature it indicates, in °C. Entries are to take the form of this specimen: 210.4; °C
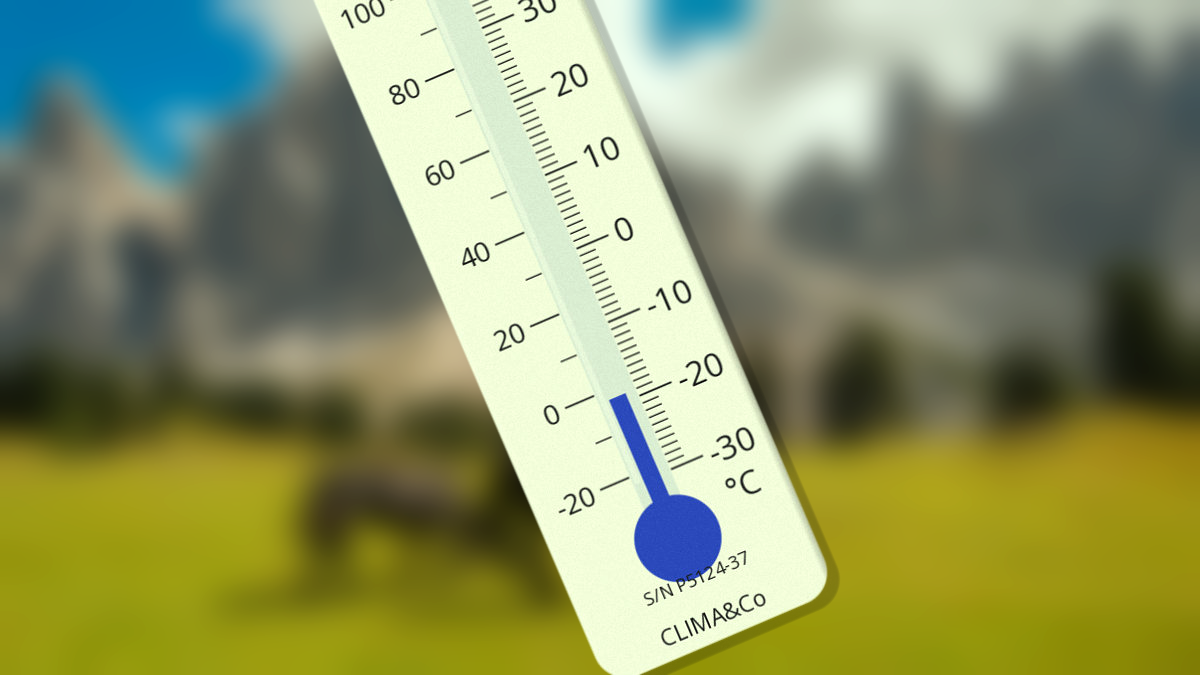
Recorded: -19; °C
